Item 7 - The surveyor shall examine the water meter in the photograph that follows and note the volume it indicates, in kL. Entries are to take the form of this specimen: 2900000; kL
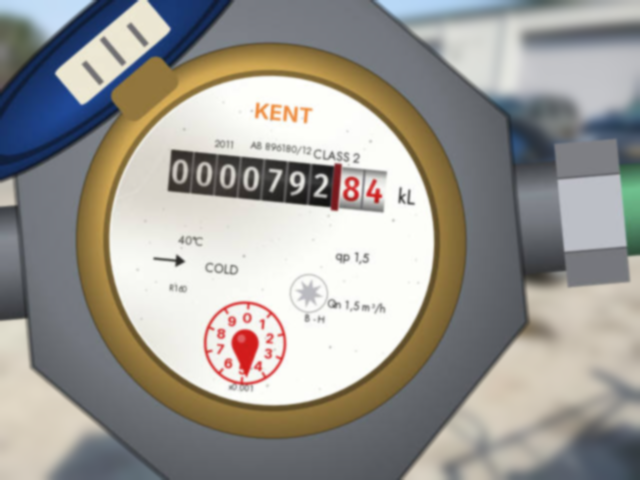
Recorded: 792.844; kL
